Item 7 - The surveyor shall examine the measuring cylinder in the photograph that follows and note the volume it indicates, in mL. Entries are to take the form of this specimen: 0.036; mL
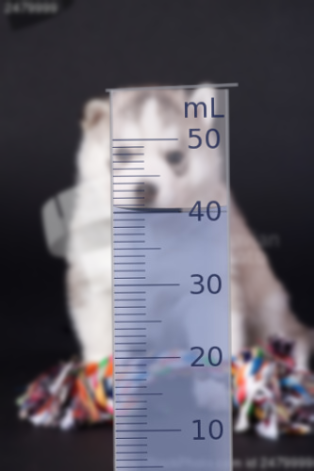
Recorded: 40; mL
